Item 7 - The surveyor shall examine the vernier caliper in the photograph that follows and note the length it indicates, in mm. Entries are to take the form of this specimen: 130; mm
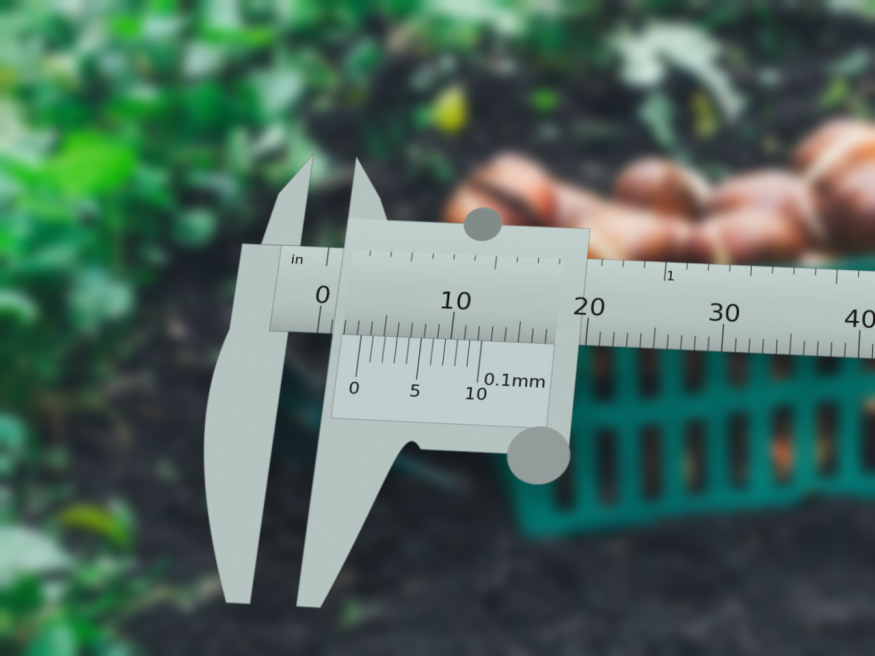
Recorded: 3.3; mm
